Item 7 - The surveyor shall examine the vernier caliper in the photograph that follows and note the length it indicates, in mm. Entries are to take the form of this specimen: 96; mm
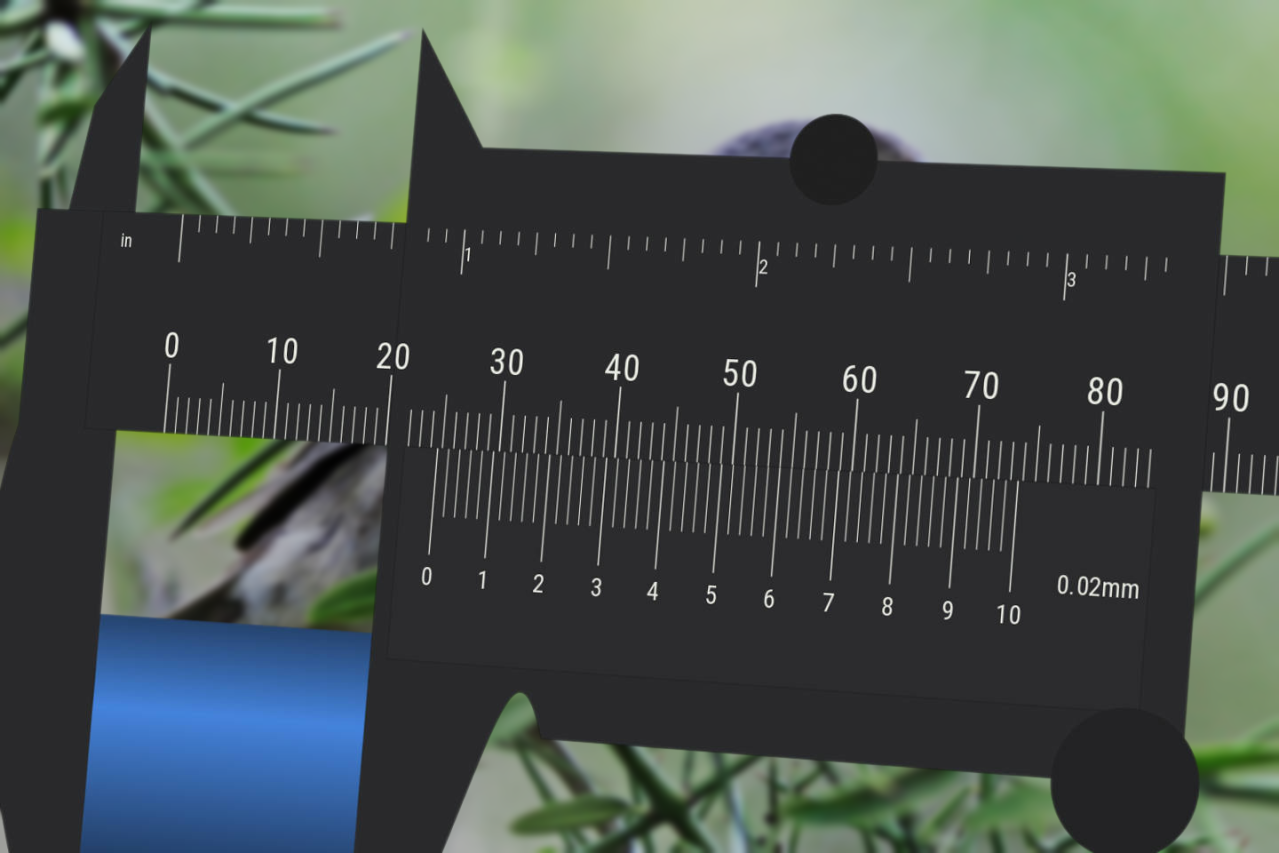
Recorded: 24.6; mm
